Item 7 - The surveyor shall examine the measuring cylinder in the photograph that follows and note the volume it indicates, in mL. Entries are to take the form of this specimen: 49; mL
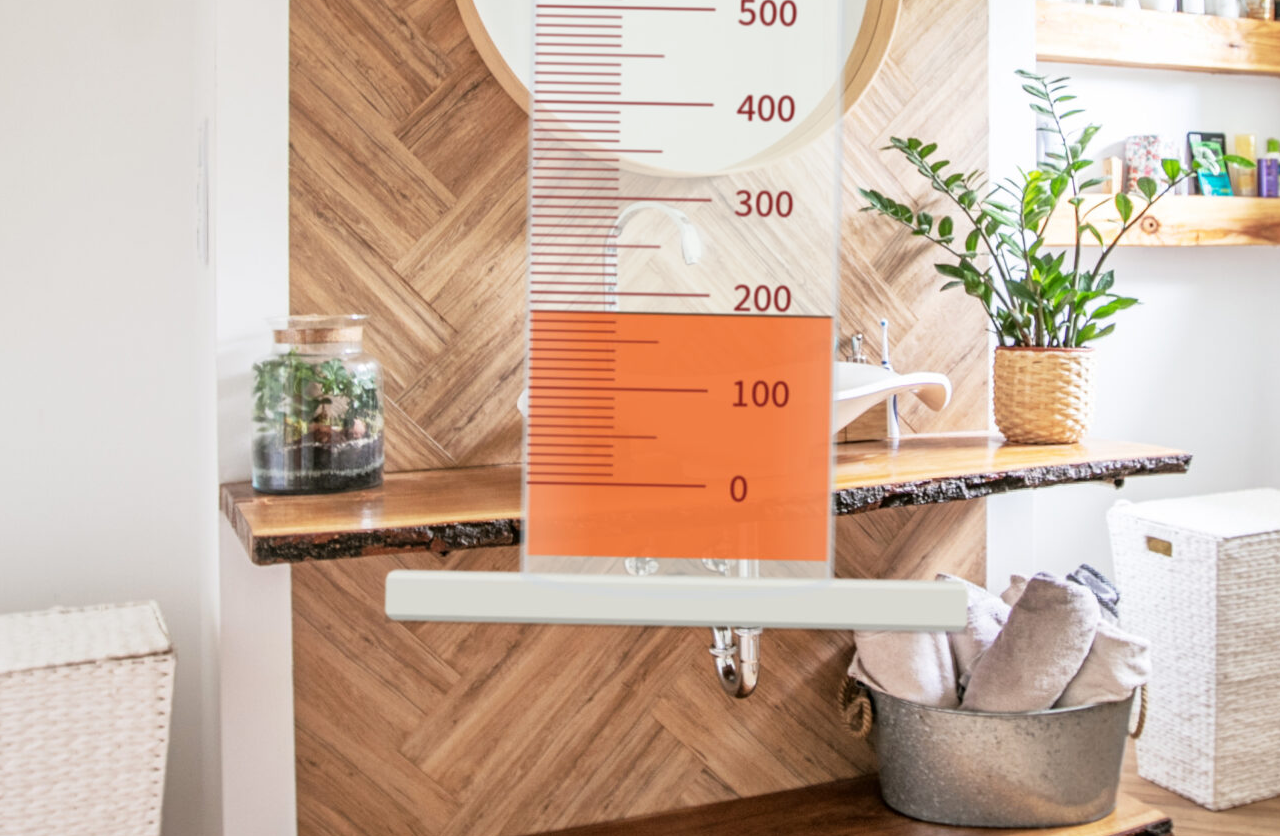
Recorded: 180; mL
